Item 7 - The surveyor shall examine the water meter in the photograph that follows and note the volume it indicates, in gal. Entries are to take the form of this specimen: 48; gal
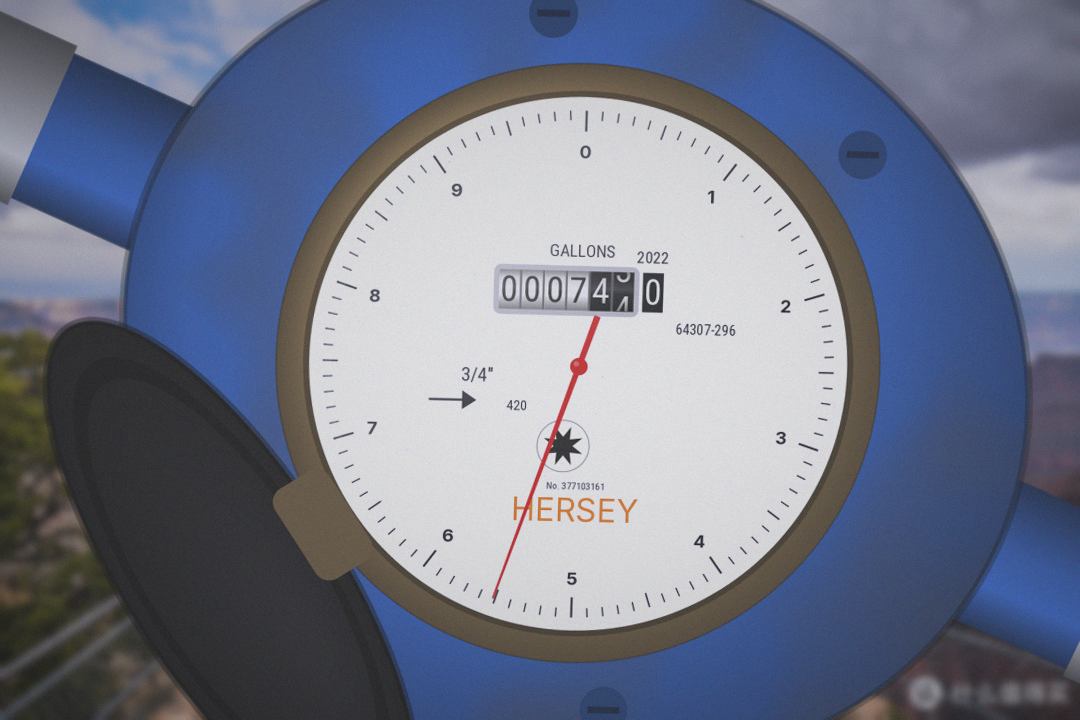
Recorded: 7435.5; gal
